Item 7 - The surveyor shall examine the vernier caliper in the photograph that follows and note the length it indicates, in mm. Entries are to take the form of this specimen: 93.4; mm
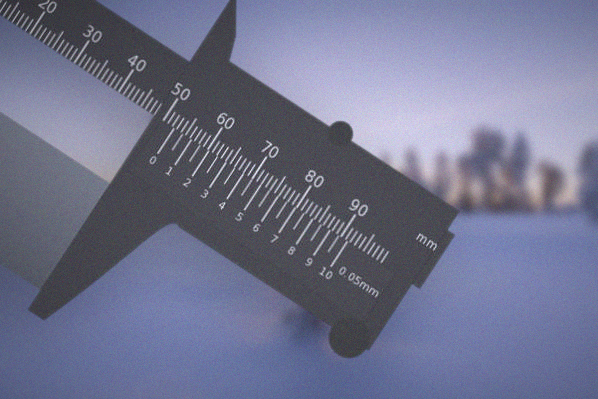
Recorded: 52.5; mm
